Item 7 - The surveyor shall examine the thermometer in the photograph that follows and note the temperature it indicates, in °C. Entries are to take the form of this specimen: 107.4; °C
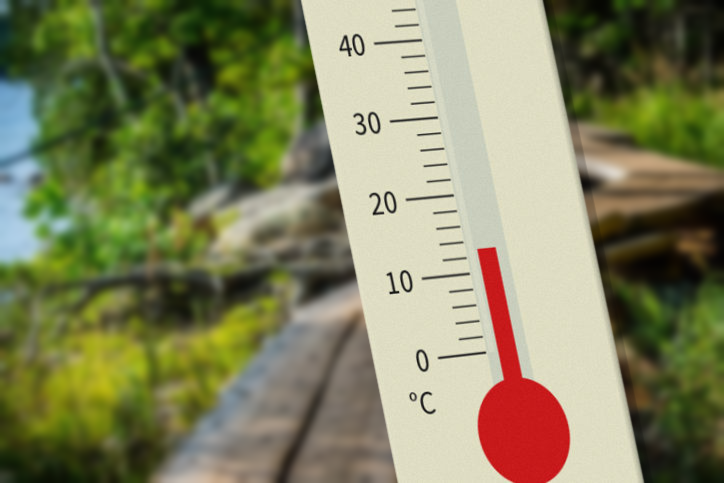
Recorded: 13; °C
